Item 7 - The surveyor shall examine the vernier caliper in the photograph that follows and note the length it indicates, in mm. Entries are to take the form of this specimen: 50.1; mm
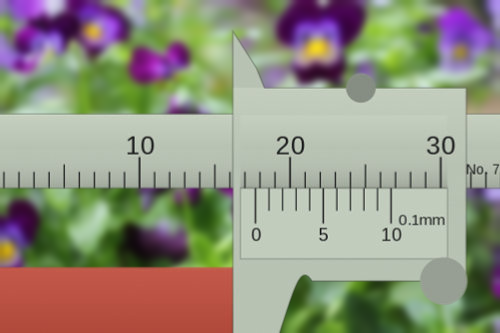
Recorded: 17.7; mm
